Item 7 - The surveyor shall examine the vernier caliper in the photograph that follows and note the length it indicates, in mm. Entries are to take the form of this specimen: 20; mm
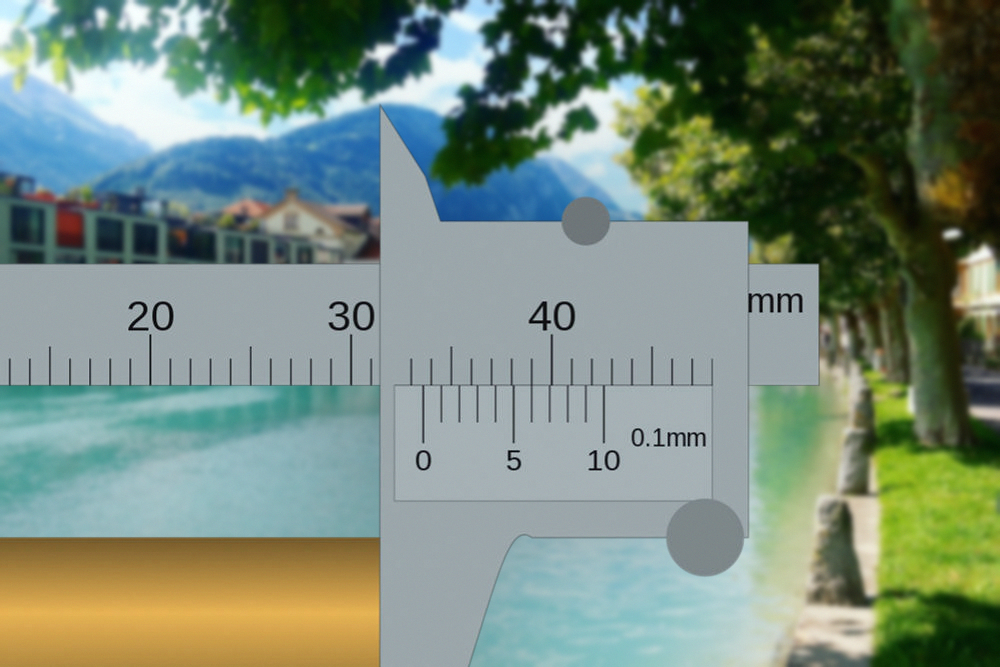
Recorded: 33.6; mm
